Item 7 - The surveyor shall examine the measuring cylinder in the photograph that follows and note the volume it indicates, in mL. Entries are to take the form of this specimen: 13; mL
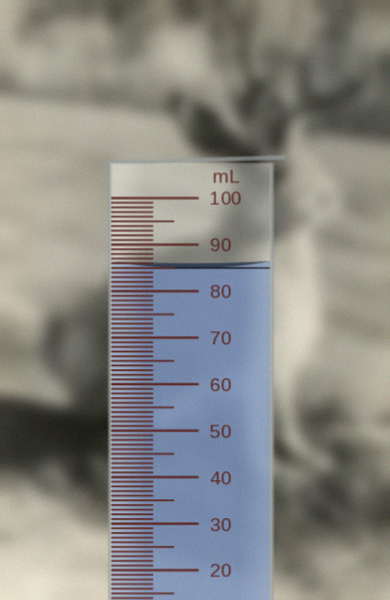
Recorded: 85; mL
